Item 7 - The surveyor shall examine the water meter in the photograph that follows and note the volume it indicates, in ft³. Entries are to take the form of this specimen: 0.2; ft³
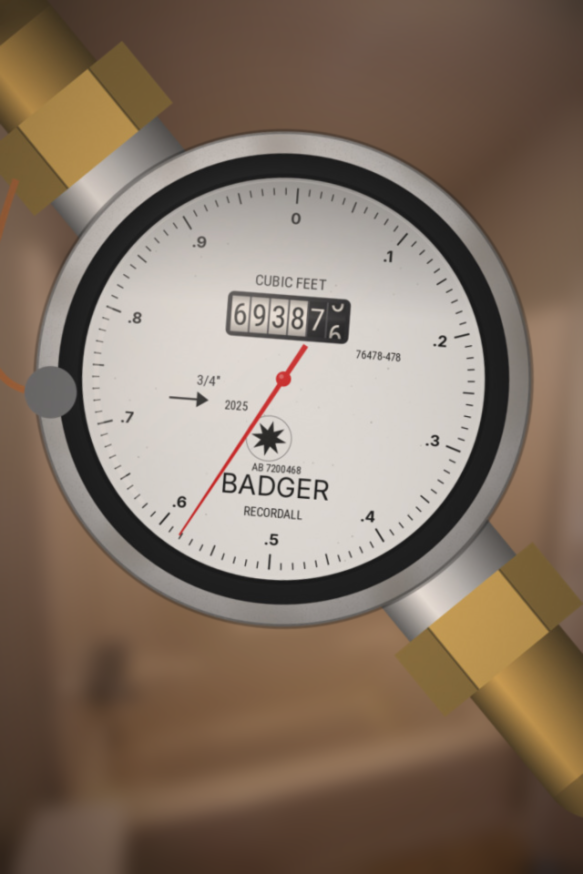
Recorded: 693875.58; ft³
